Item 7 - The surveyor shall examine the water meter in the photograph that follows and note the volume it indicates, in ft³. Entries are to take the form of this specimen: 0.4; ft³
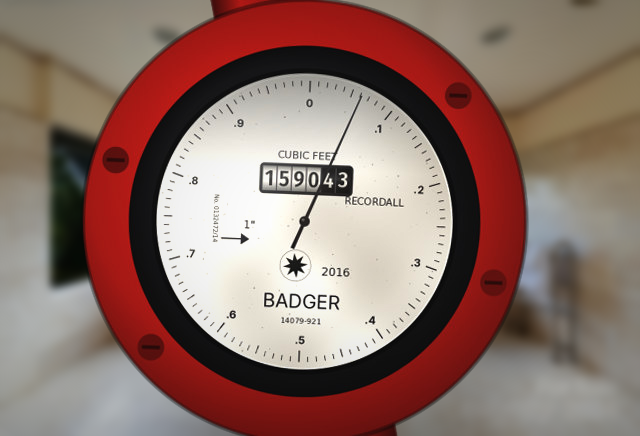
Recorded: 159043.06; ft³
